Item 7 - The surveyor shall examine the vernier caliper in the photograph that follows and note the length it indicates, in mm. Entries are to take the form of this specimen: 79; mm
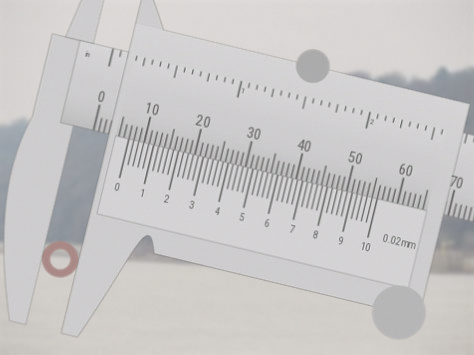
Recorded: 7.0; mm
